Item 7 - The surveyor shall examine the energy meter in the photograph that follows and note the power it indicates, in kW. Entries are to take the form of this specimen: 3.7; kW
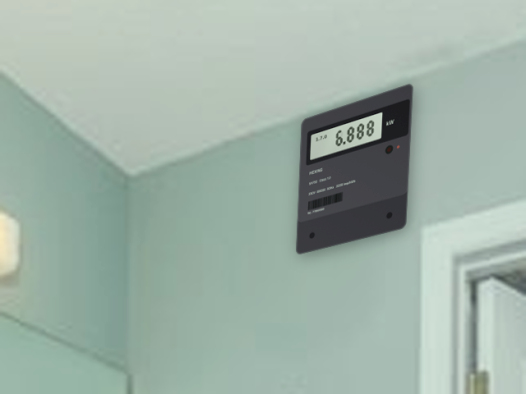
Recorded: 6.888; kW
